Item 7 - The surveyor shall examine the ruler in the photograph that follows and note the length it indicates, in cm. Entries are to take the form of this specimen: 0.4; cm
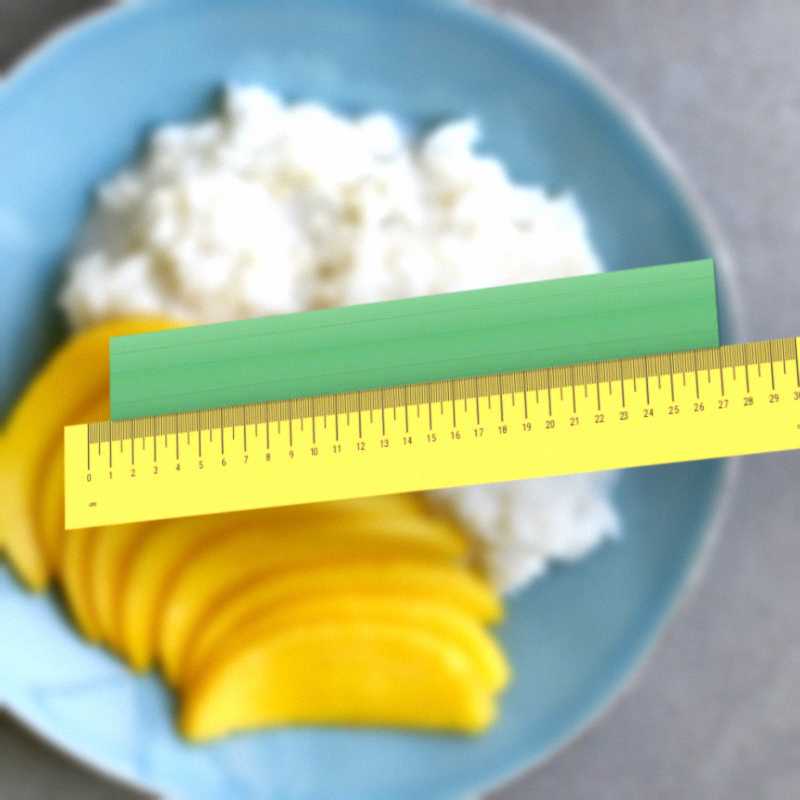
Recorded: 26; cm
